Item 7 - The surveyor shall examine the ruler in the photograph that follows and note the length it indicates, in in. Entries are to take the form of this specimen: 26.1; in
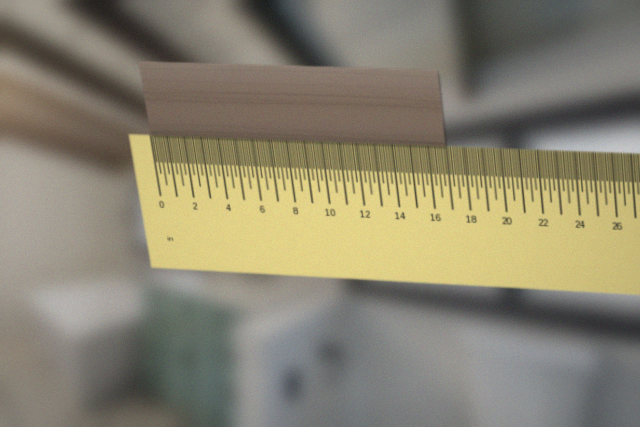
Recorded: 17; in
